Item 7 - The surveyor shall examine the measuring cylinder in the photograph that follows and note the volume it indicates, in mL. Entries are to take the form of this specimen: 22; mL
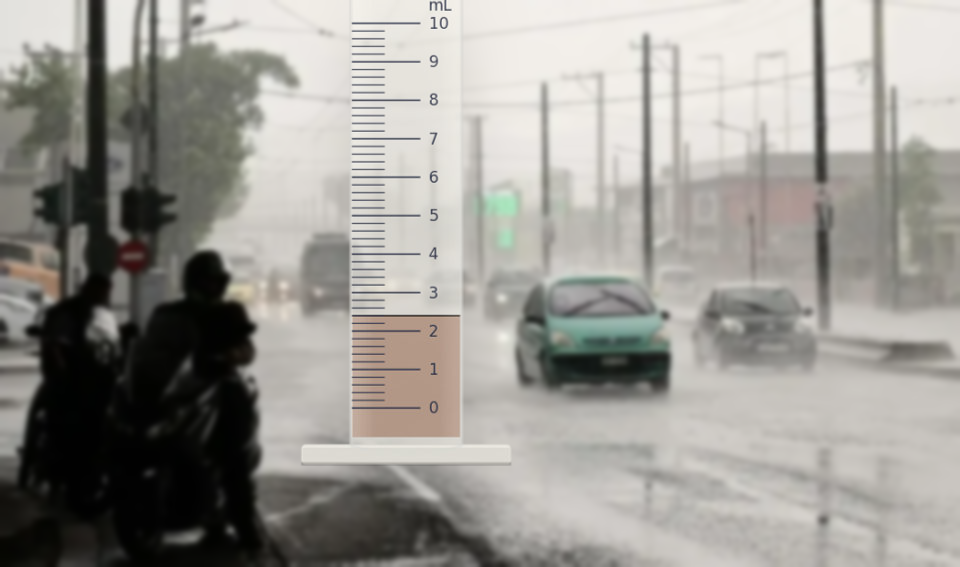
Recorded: 2.4; mL
